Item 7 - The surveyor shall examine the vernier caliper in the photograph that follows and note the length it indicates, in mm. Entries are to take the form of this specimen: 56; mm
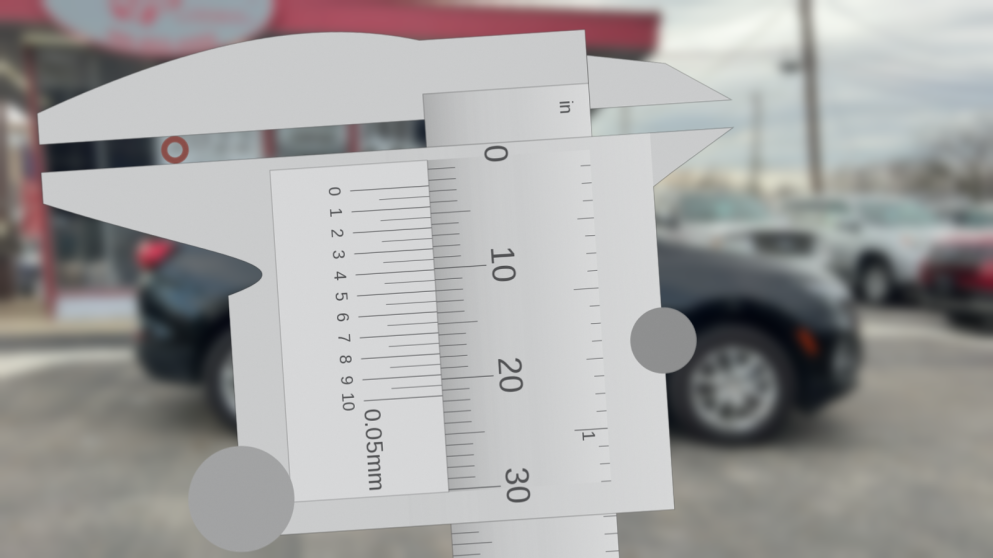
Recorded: 2.5; mm
